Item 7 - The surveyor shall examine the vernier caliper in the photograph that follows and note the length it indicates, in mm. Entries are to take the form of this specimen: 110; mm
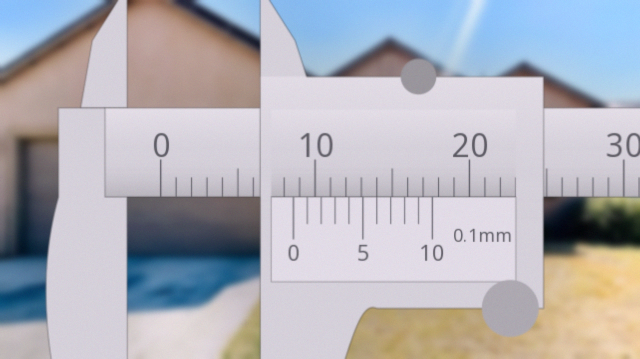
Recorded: 8.6; mm
